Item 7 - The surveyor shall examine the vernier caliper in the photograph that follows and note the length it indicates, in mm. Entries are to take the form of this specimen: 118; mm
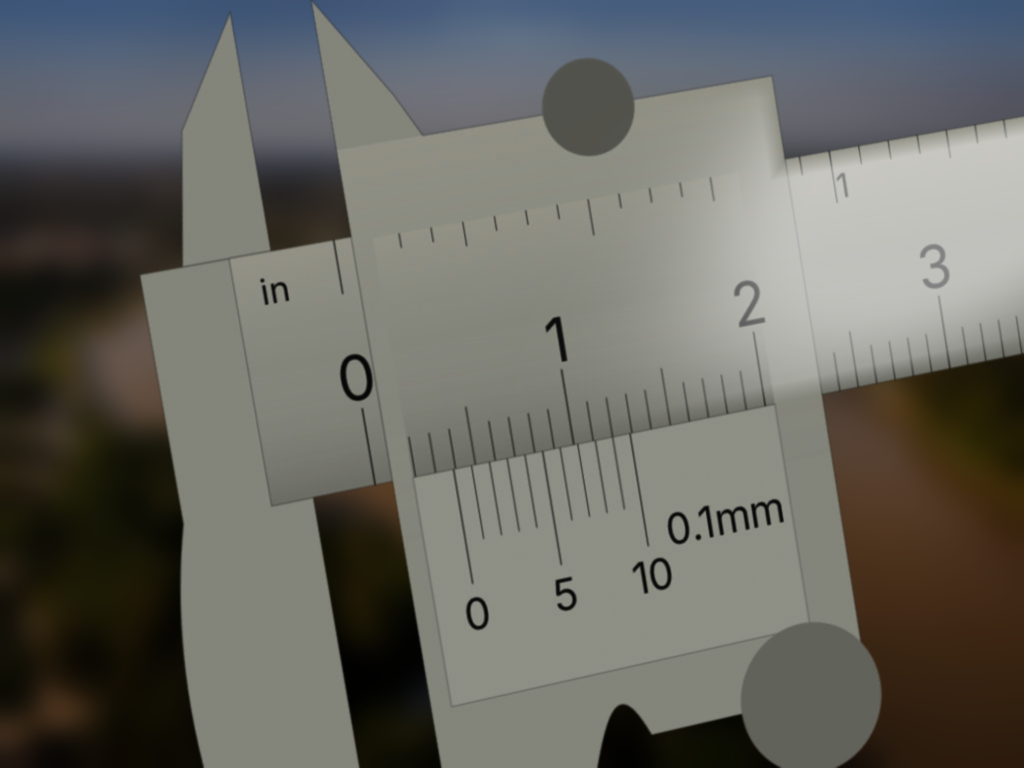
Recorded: 3.9; mm
